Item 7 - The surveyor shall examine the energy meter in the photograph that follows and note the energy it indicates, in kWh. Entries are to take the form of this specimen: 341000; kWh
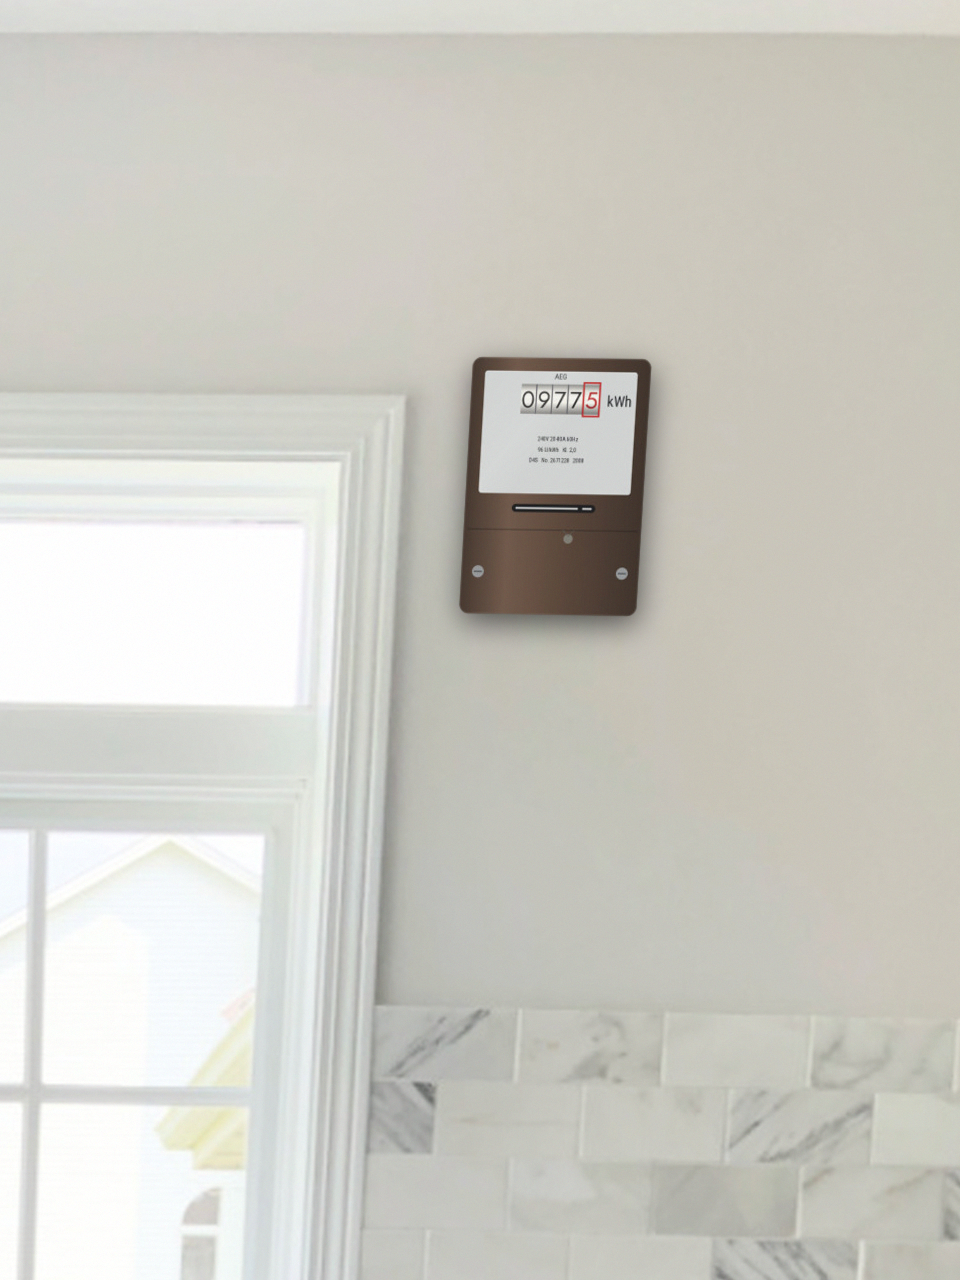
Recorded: 977.5; kWh
